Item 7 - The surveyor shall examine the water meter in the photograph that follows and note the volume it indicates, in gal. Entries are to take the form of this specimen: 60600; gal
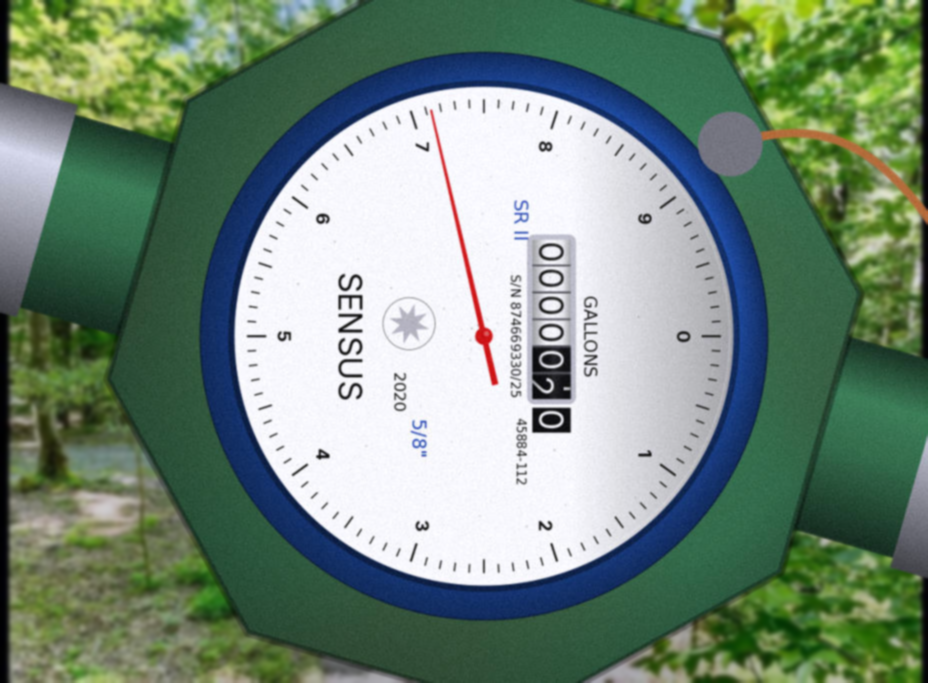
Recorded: 17.1; gal
